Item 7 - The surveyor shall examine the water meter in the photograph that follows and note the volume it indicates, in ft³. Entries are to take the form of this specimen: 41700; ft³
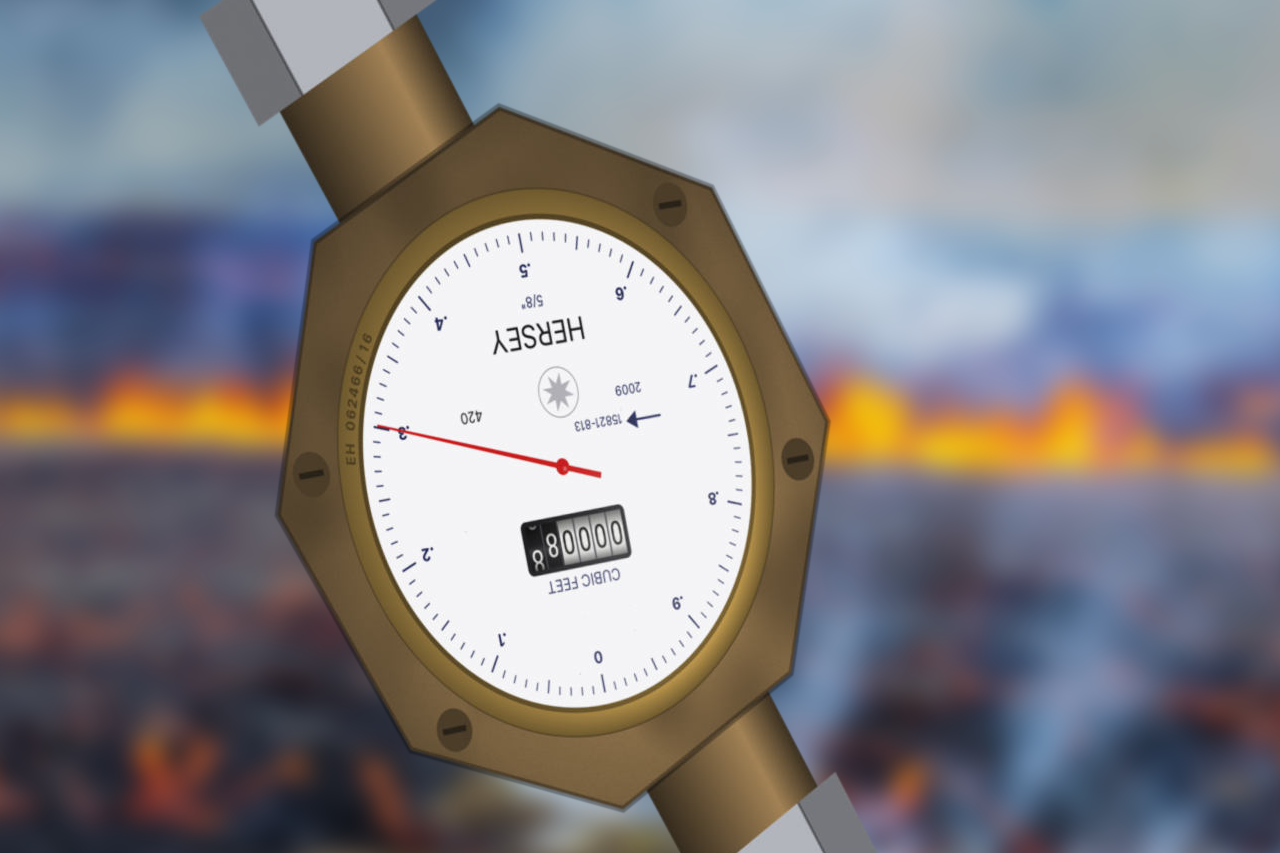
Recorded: 88.30; ft³
